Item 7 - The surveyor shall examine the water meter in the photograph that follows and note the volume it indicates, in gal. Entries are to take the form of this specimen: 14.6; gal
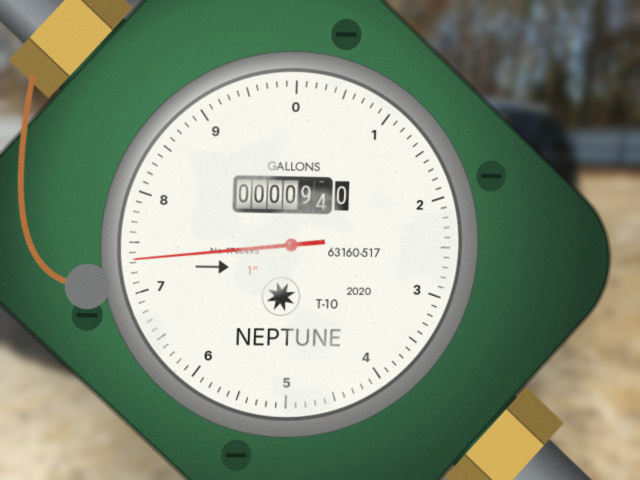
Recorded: 937.3; gal
